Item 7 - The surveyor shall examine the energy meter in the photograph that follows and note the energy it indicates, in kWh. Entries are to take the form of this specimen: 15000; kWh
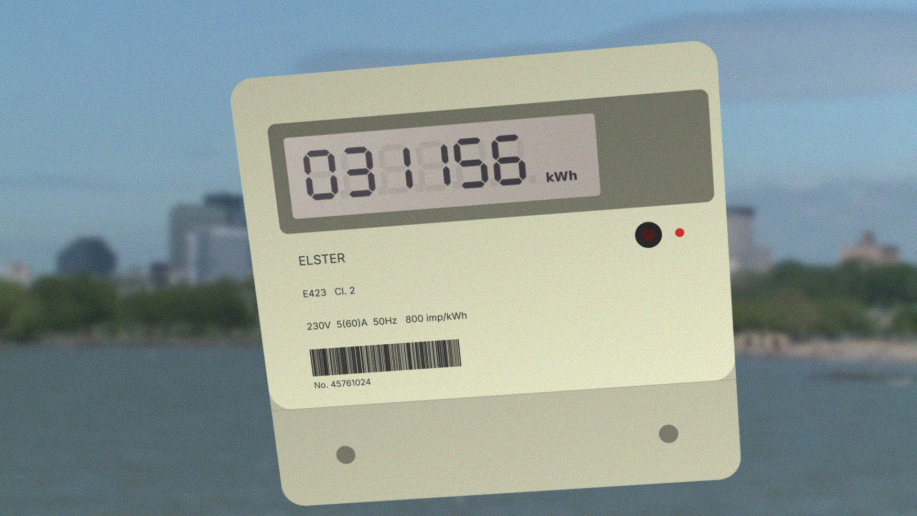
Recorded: 31156; kWh
